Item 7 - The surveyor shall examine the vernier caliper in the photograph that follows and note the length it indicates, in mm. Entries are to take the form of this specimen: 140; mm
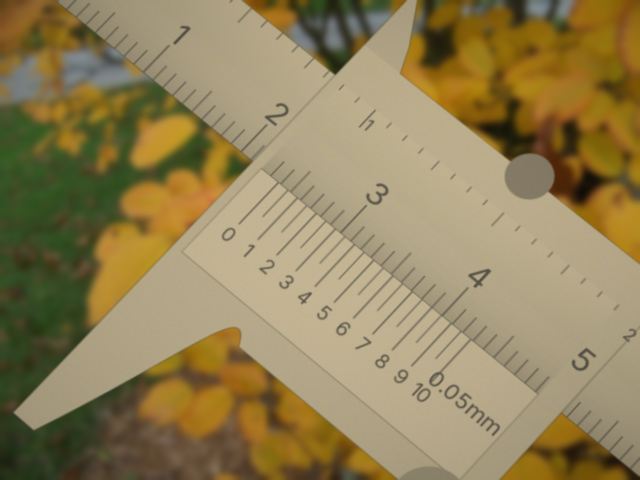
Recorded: 23.8; mm
